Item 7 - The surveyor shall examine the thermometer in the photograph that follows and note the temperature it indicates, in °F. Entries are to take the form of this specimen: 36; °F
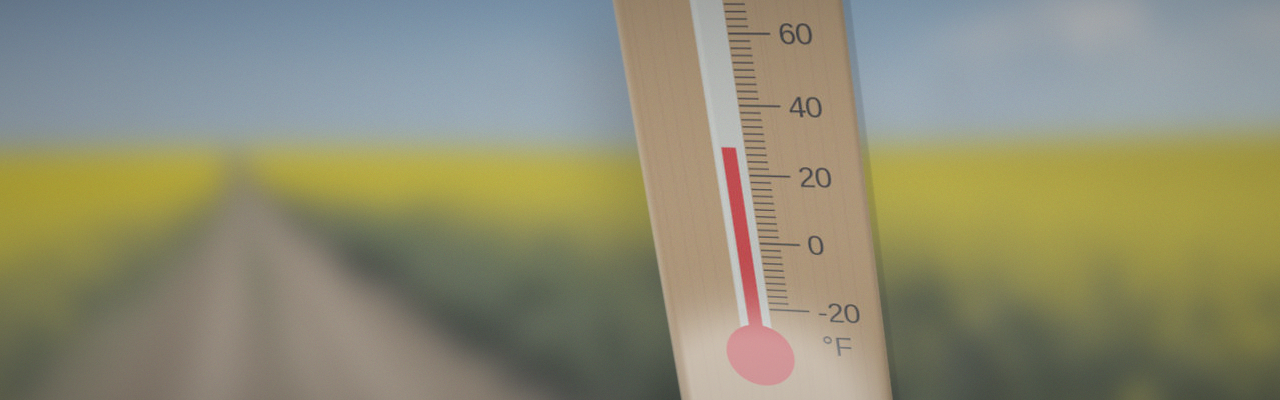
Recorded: 28; °F
